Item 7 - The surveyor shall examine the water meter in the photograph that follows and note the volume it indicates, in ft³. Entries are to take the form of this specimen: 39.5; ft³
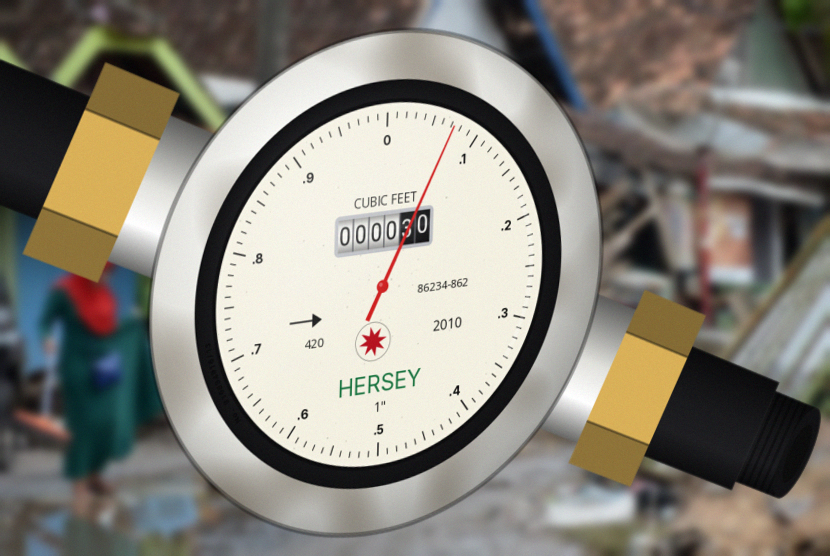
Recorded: 30.07; ft³
